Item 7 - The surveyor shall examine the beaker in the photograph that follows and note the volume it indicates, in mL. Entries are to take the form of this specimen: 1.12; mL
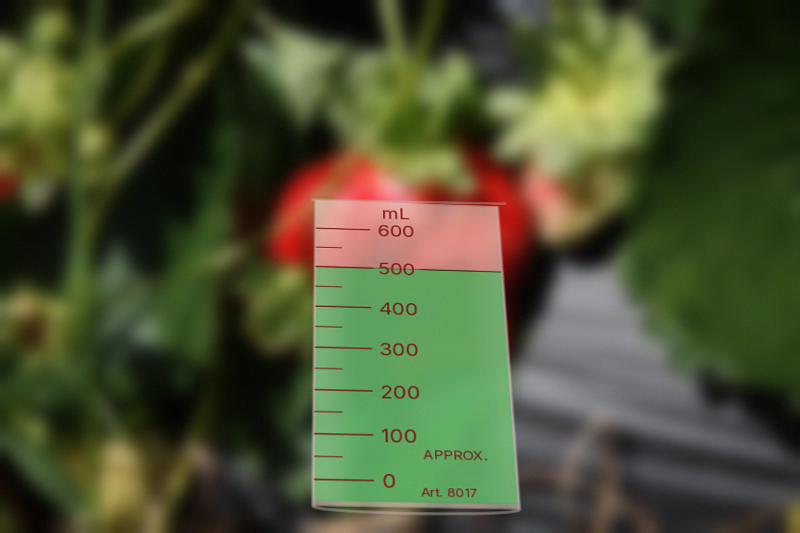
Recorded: 500; mL
